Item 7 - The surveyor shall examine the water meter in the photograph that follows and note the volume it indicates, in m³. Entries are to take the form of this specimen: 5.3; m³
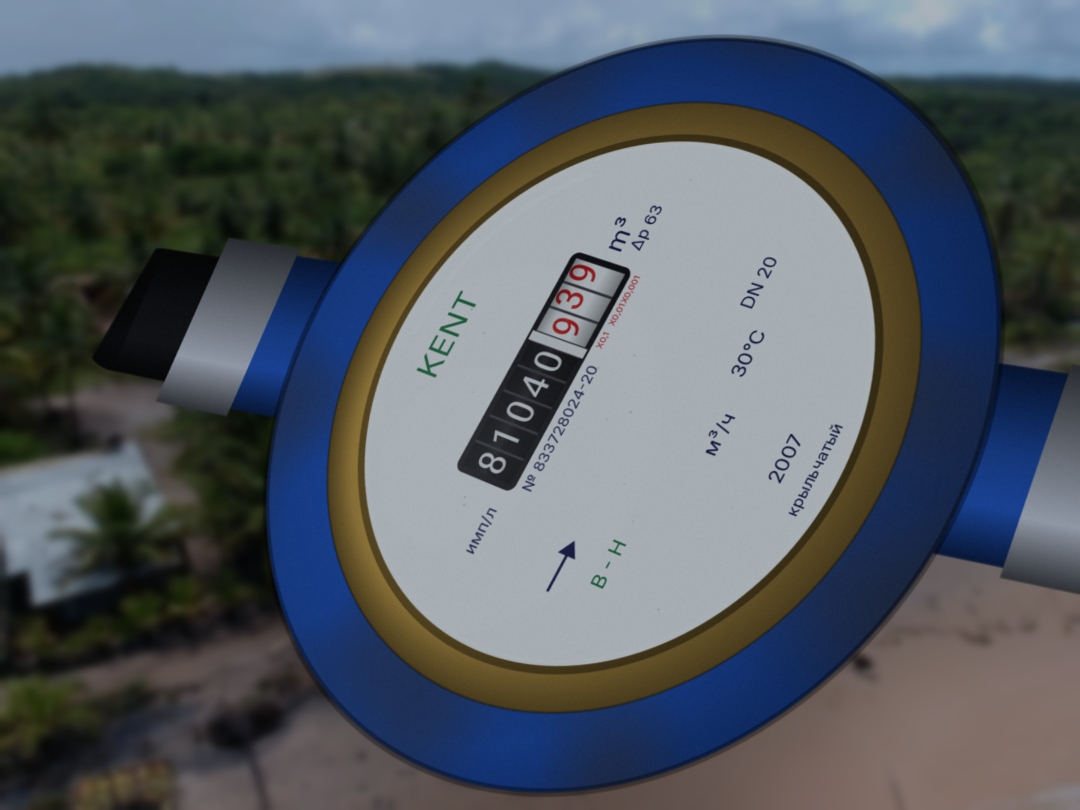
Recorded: 81040.939; m³
